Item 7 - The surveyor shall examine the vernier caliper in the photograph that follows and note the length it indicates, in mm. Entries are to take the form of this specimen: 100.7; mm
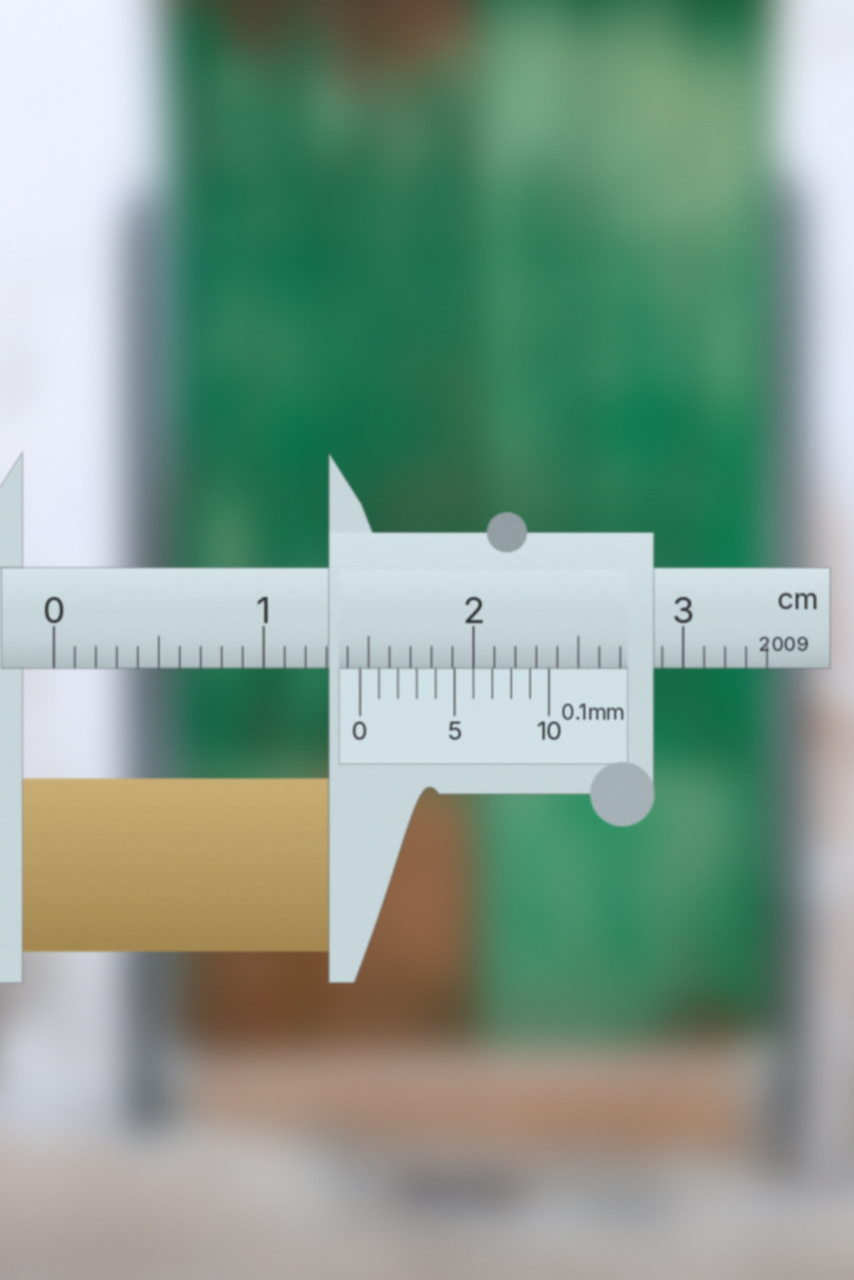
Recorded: 14.6; mm
